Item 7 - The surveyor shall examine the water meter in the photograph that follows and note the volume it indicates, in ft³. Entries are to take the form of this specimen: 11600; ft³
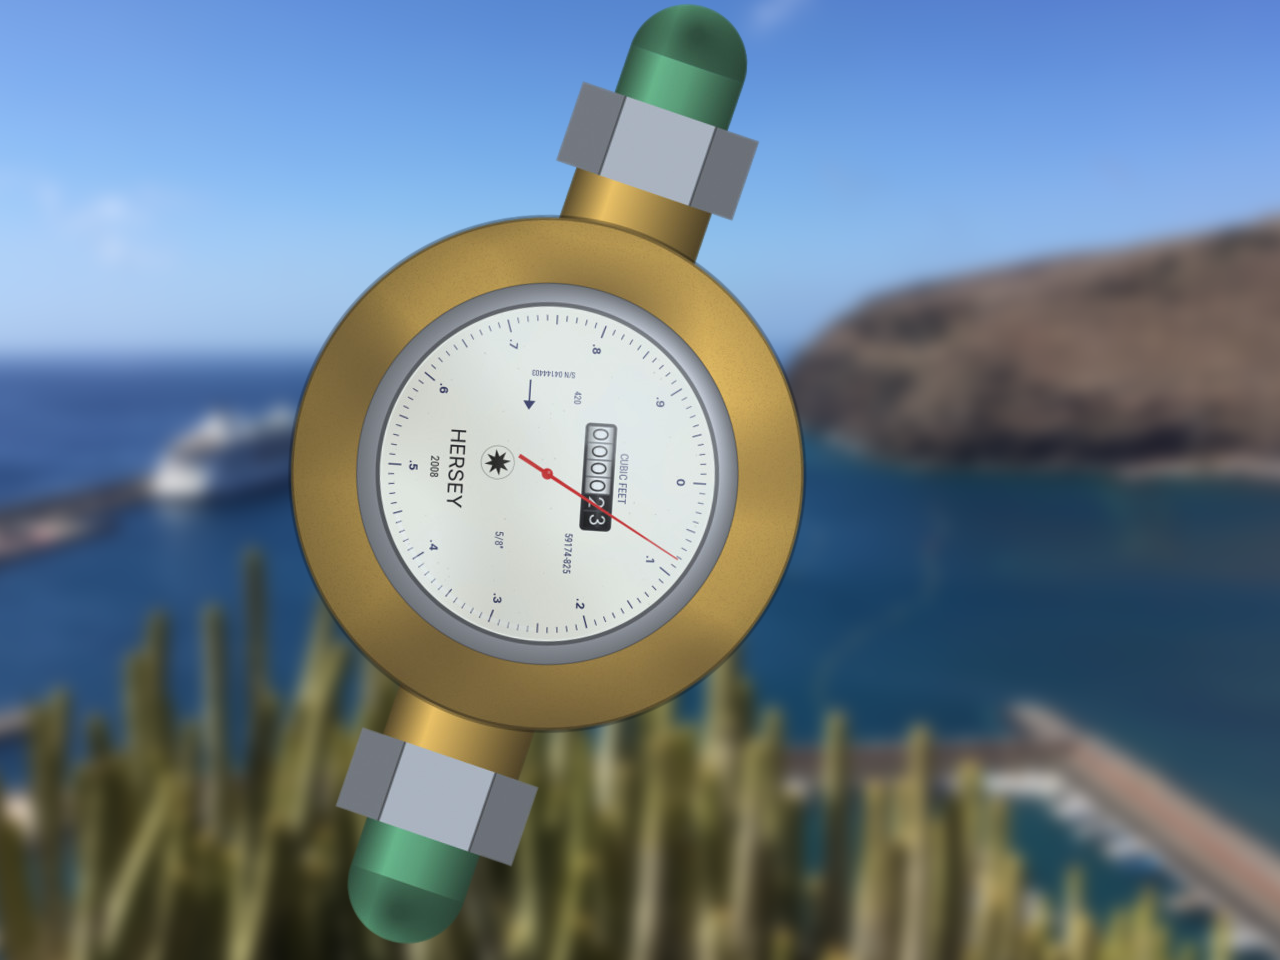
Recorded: 23.08; ft³
